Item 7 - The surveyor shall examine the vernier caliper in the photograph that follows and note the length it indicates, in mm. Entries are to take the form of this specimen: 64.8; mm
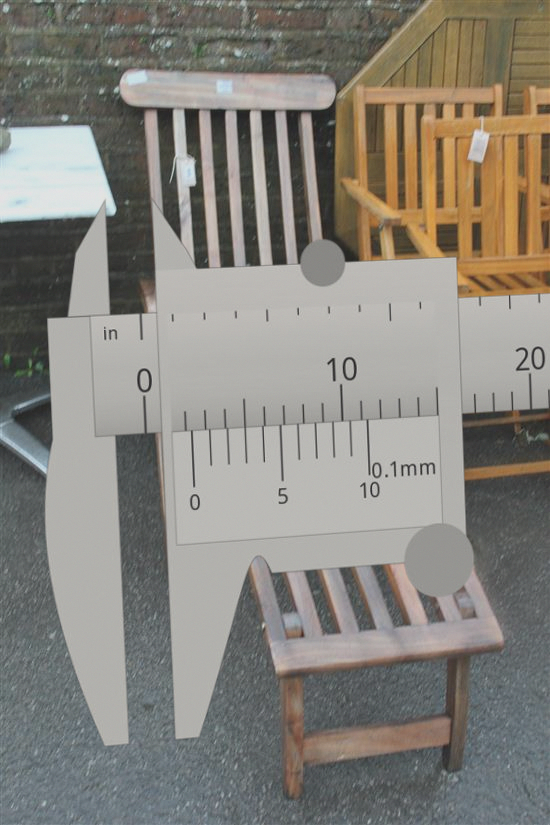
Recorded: 2.3; mm
